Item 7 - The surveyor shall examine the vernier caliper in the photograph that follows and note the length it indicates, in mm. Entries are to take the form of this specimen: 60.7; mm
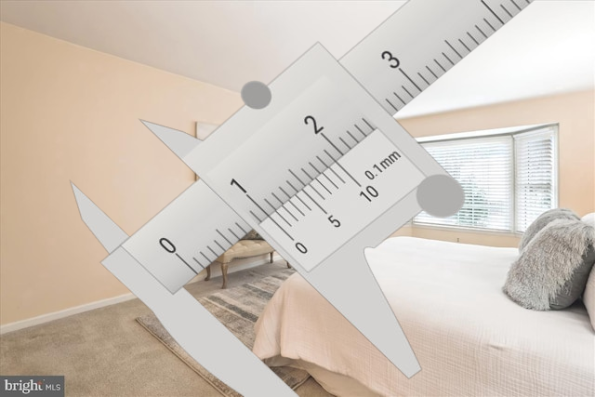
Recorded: 10.0; mm
